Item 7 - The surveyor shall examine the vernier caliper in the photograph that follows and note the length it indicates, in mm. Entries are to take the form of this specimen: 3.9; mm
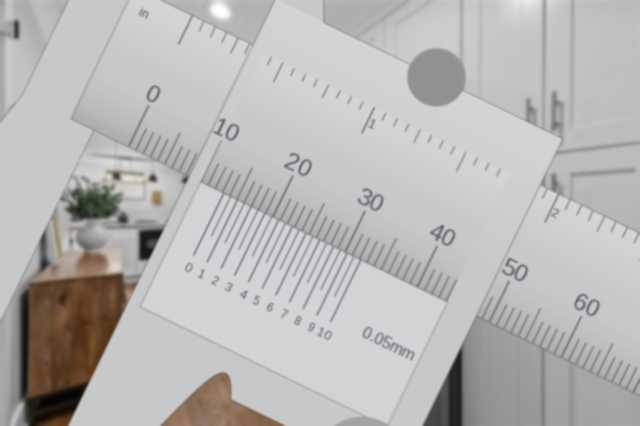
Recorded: 13.2; mm
